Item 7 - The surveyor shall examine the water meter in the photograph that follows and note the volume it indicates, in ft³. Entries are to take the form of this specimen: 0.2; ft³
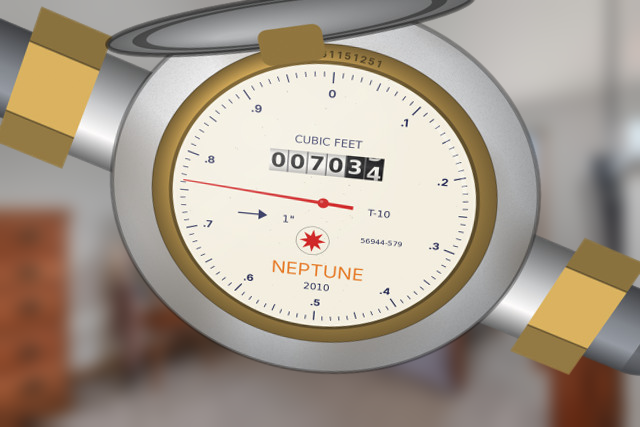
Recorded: 7033.76; ft³
